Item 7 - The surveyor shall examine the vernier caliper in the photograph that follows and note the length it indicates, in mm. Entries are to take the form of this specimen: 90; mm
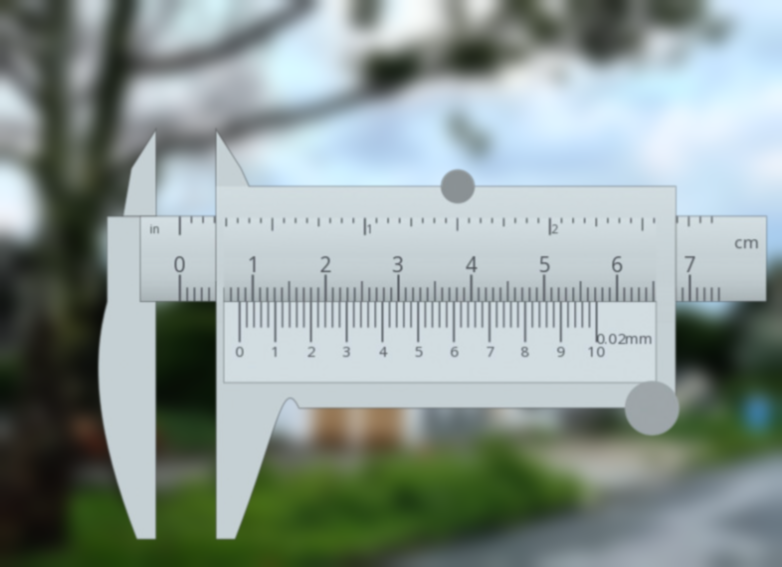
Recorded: 8.2; mm
